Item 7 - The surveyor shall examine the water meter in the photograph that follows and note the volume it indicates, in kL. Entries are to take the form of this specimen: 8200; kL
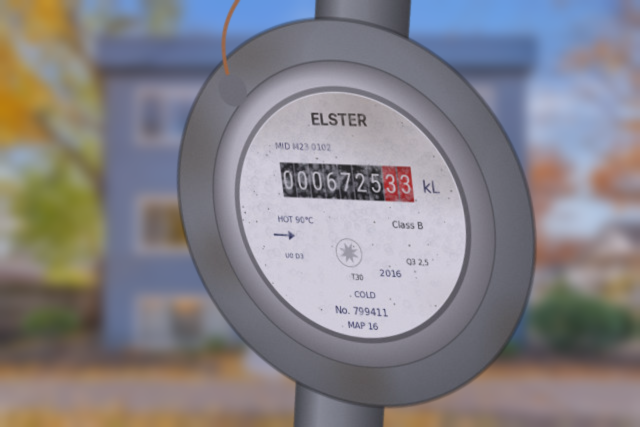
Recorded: 6725.33; kL
